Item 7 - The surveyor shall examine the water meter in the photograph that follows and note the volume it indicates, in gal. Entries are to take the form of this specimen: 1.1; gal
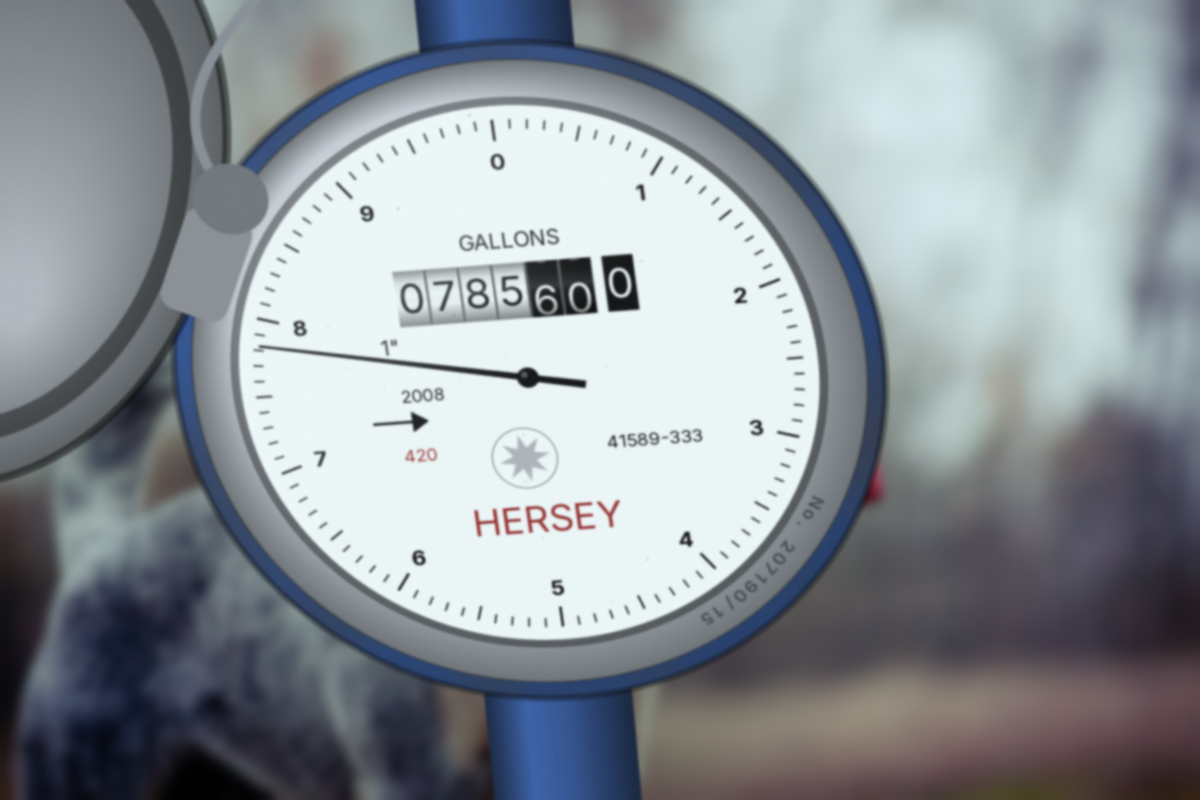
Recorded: 785597.8; gal
